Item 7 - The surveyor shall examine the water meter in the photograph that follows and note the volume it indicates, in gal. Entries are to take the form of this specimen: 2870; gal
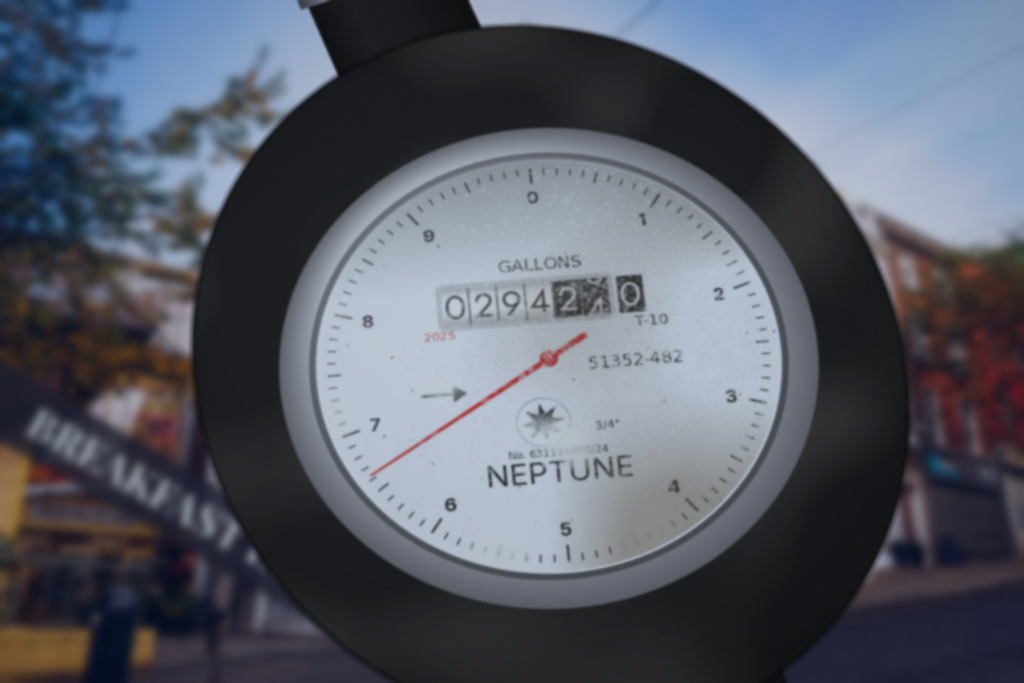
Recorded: 294236.6; gal
